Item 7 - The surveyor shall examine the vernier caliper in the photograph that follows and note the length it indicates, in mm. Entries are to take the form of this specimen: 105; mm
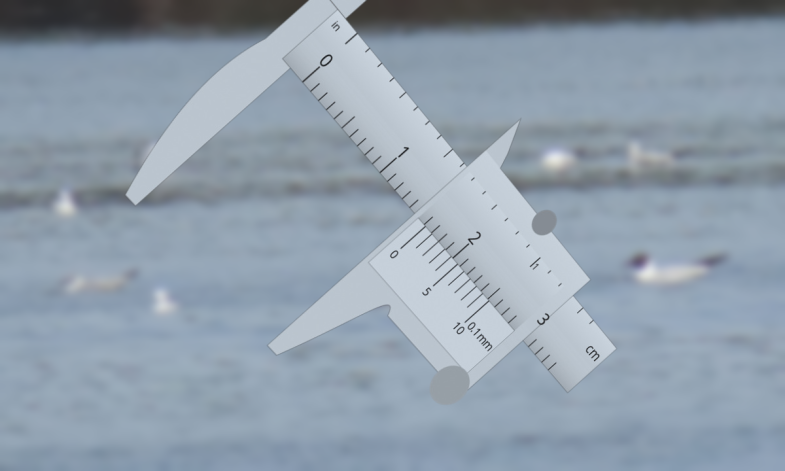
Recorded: 16.2; mm
